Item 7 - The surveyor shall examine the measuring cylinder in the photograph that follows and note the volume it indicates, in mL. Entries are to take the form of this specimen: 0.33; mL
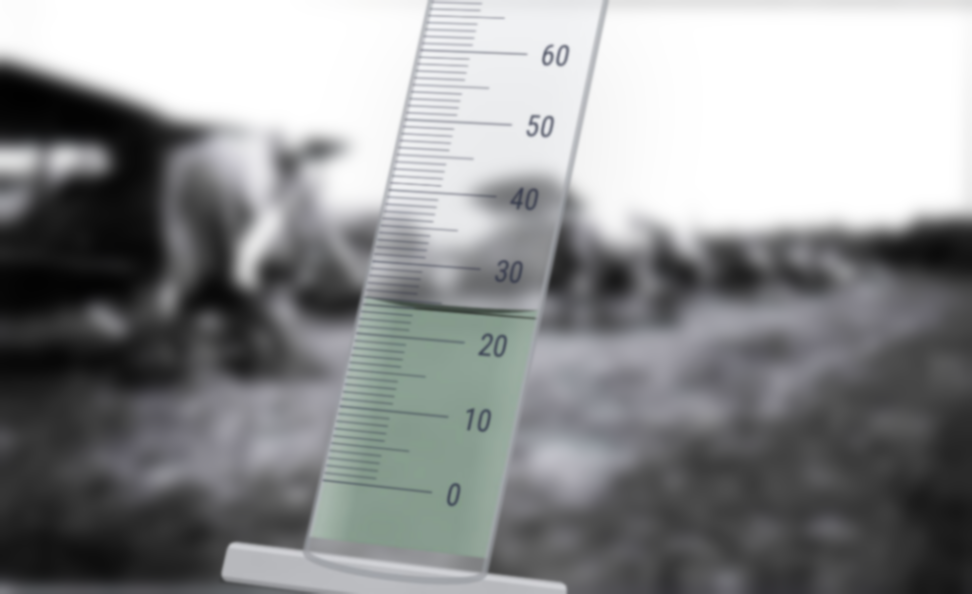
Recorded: 24; mL
